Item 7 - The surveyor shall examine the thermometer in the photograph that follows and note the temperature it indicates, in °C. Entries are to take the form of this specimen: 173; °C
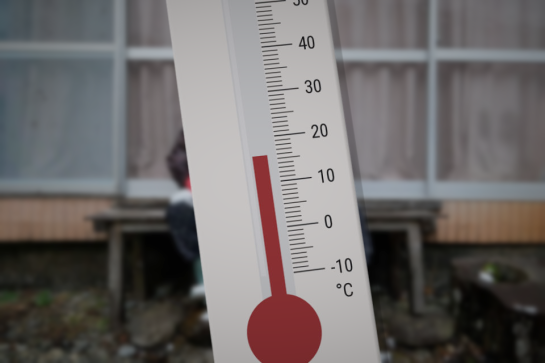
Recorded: 16; °C
